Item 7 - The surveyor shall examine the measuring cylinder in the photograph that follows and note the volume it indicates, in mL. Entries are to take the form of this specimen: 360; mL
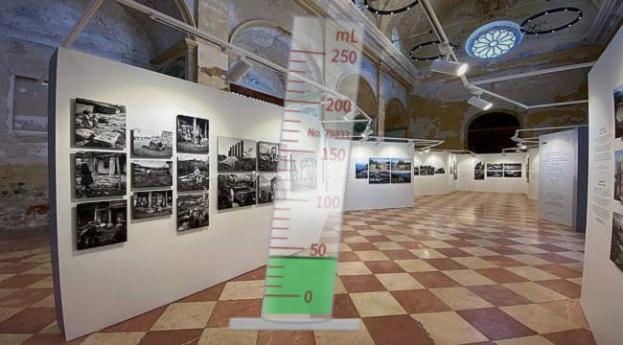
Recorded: 40; mL
